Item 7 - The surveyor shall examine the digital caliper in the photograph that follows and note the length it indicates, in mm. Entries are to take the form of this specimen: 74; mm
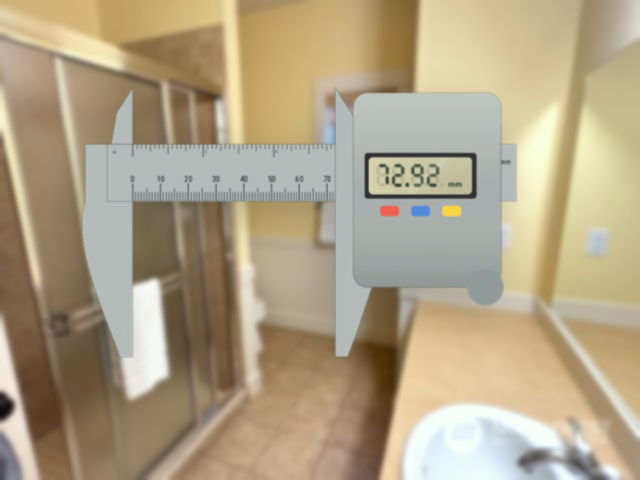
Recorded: 72.92; mm
